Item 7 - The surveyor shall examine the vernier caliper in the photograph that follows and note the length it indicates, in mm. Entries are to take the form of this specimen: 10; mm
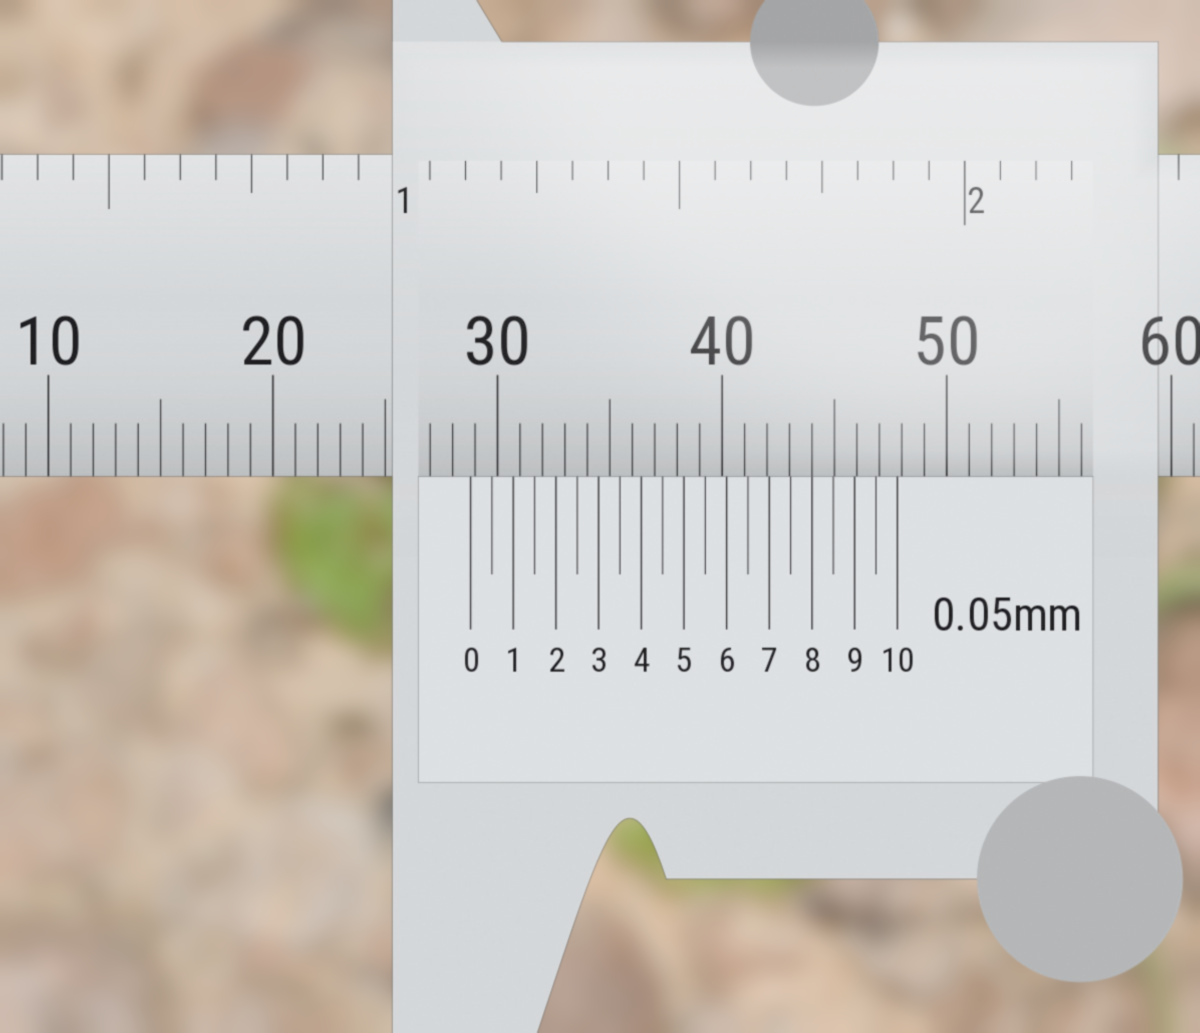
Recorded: 28.8; mm
